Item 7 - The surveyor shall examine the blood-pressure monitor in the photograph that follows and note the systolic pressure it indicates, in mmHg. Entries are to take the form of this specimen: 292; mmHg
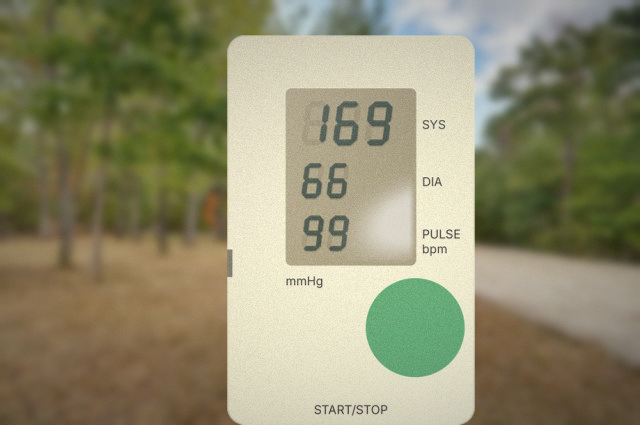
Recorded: 169; mmHg
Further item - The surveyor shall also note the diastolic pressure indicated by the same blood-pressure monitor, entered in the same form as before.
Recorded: 66; mmHg
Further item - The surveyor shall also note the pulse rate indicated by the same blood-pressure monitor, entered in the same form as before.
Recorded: 99; bpm
